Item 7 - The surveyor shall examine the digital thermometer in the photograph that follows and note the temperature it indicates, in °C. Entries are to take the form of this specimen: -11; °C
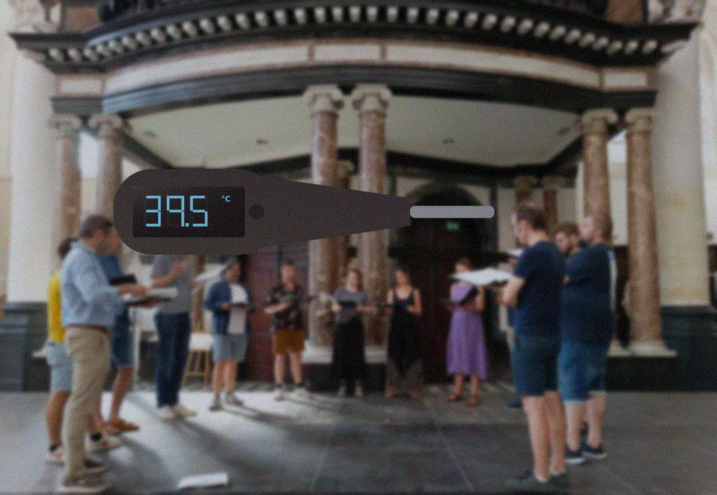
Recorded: 39.5; °C
